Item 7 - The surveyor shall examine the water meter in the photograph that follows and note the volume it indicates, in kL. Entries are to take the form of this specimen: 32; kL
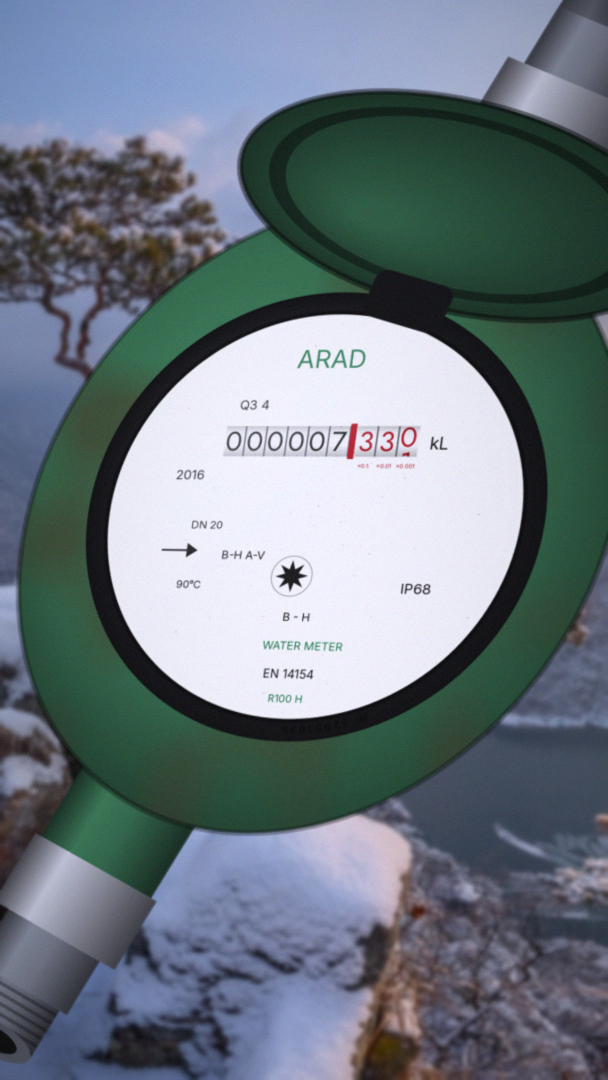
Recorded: 7.330; kL
